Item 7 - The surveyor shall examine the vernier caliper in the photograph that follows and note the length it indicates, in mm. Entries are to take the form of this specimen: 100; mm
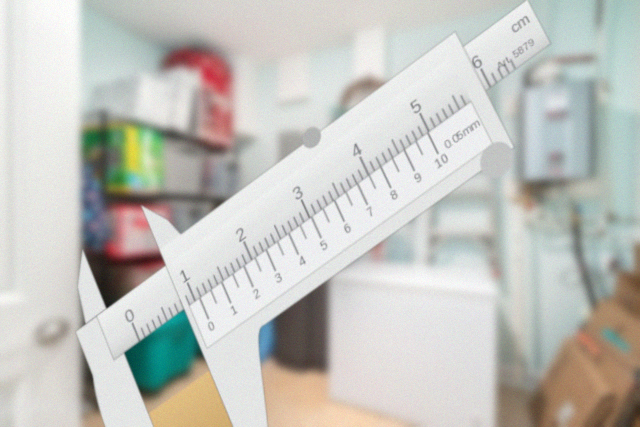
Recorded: 10.8; mm
